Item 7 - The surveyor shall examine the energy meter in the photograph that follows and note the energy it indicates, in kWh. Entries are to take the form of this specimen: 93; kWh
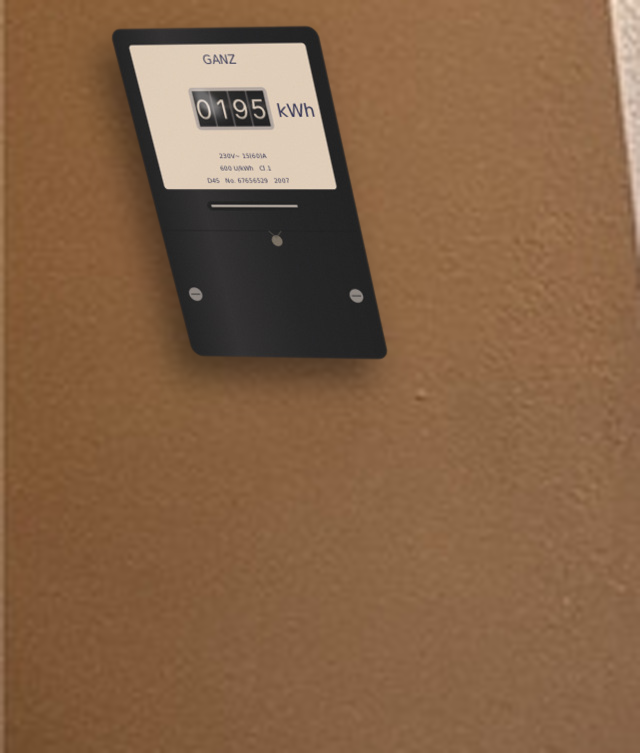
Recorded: 195; kWh
